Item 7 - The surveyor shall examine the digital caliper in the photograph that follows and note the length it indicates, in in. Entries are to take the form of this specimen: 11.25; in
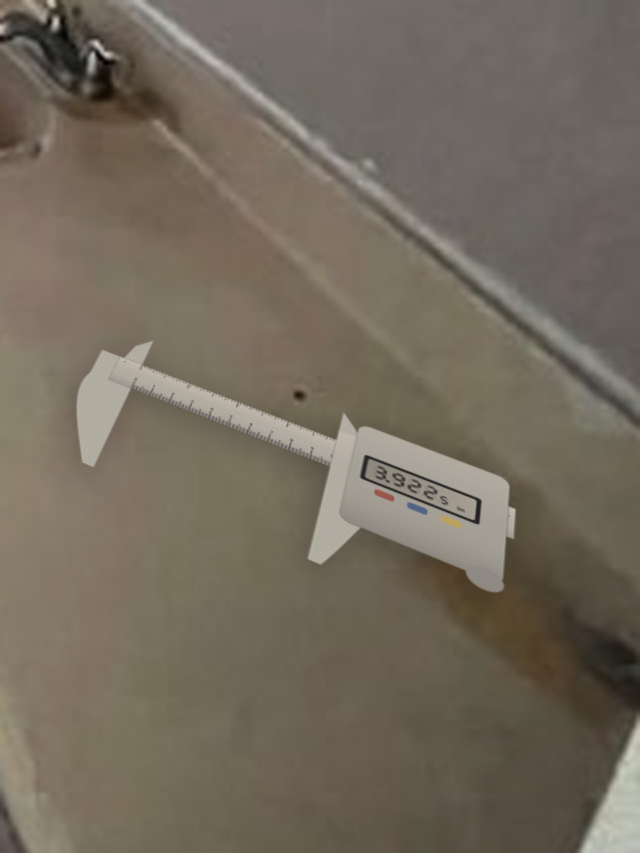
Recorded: 3.9225; in
